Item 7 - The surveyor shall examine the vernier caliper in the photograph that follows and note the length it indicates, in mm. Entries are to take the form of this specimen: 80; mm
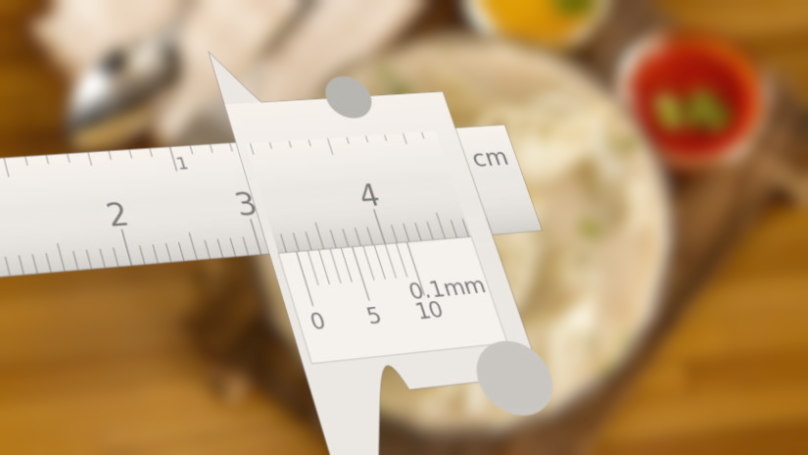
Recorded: 32.8; mm
